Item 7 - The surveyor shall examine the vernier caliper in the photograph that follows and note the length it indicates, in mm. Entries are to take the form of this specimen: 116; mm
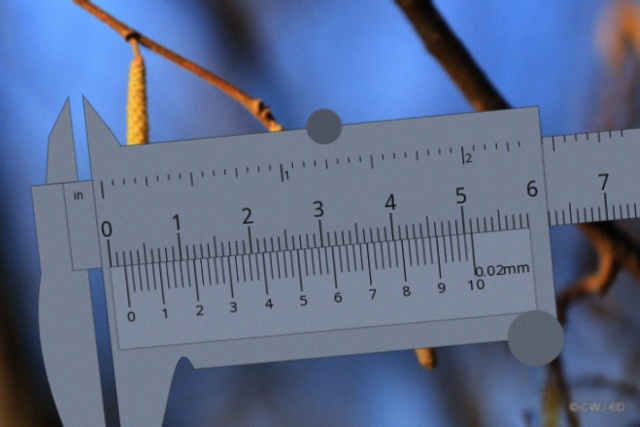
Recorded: 2.0; mm
